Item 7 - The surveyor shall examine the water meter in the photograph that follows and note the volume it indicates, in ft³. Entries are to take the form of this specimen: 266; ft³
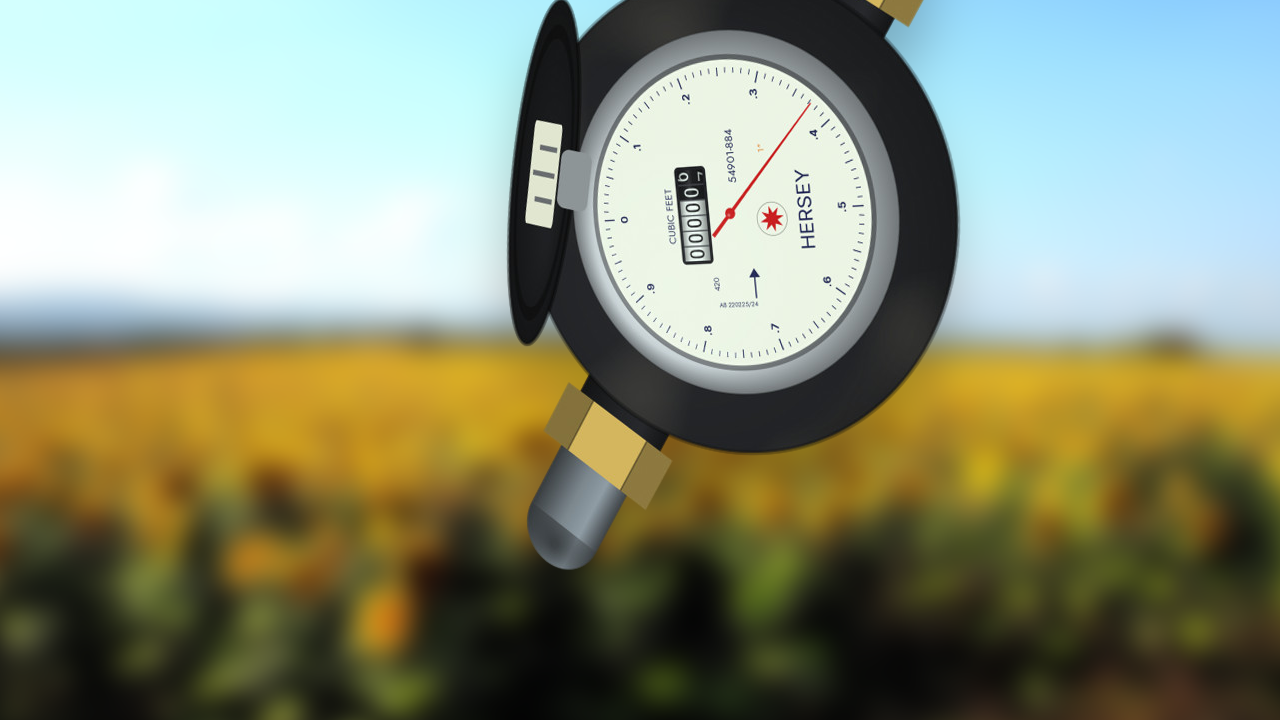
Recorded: 6.37; ft³
